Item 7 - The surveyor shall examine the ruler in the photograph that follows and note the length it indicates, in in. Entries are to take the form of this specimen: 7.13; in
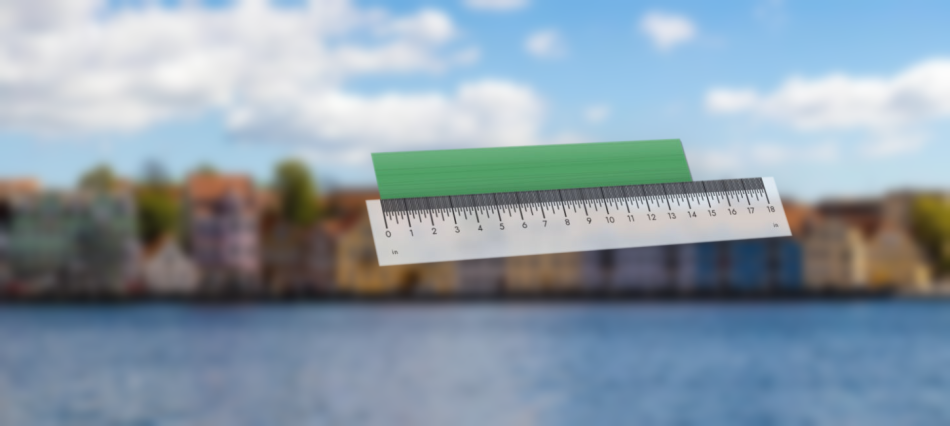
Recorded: 14.5; in
